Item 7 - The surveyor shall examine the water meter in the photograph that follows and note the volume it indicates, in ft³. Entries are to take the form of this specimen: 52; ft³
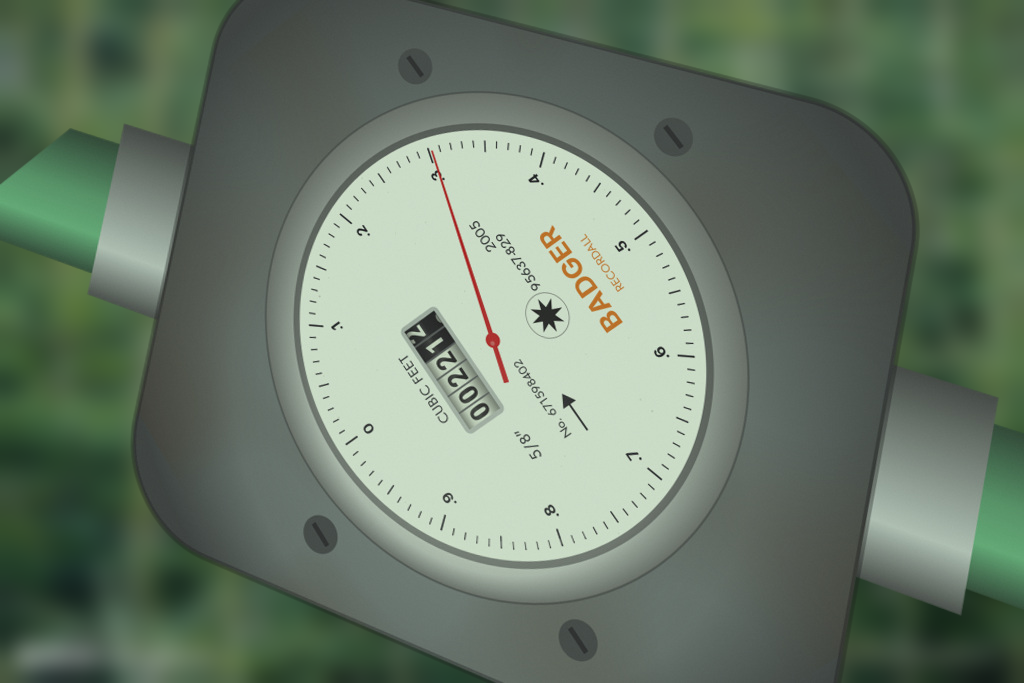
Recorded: 2212.30; ft³
